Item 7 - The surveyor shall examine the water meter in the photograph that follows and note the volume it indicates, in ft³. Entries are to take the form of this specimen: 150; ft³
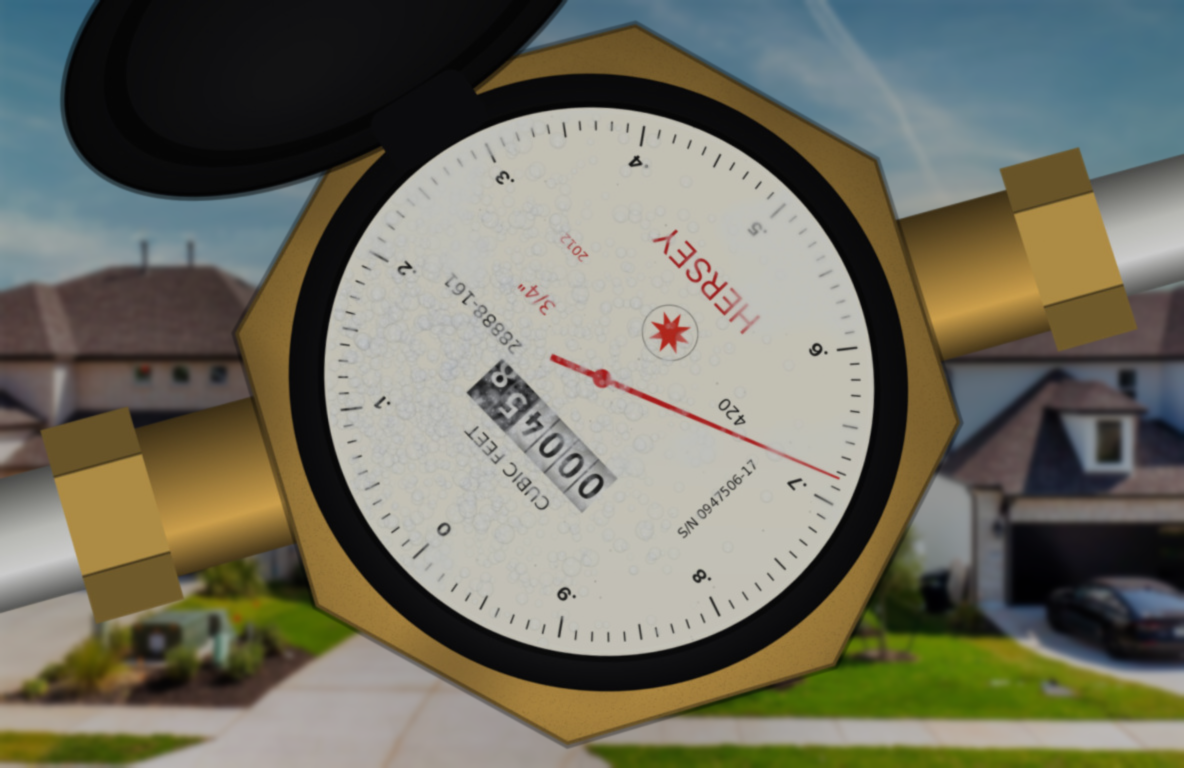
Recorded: 457.68; ft³
